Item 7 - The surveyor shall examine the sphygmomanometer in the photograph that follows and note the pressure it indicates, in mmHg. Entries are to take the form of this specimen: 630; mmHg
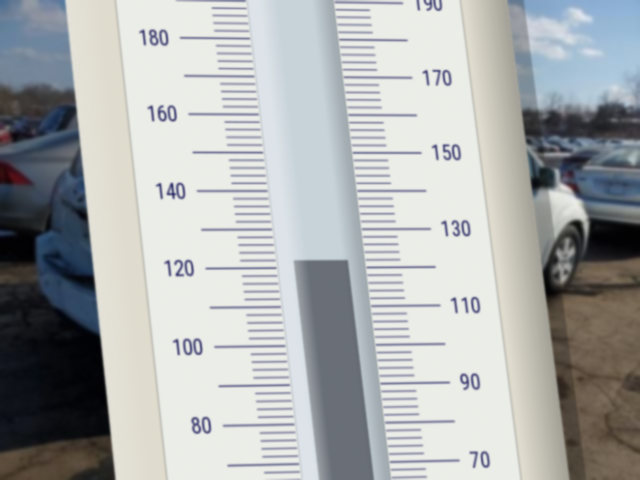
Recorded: 122; mmHg
